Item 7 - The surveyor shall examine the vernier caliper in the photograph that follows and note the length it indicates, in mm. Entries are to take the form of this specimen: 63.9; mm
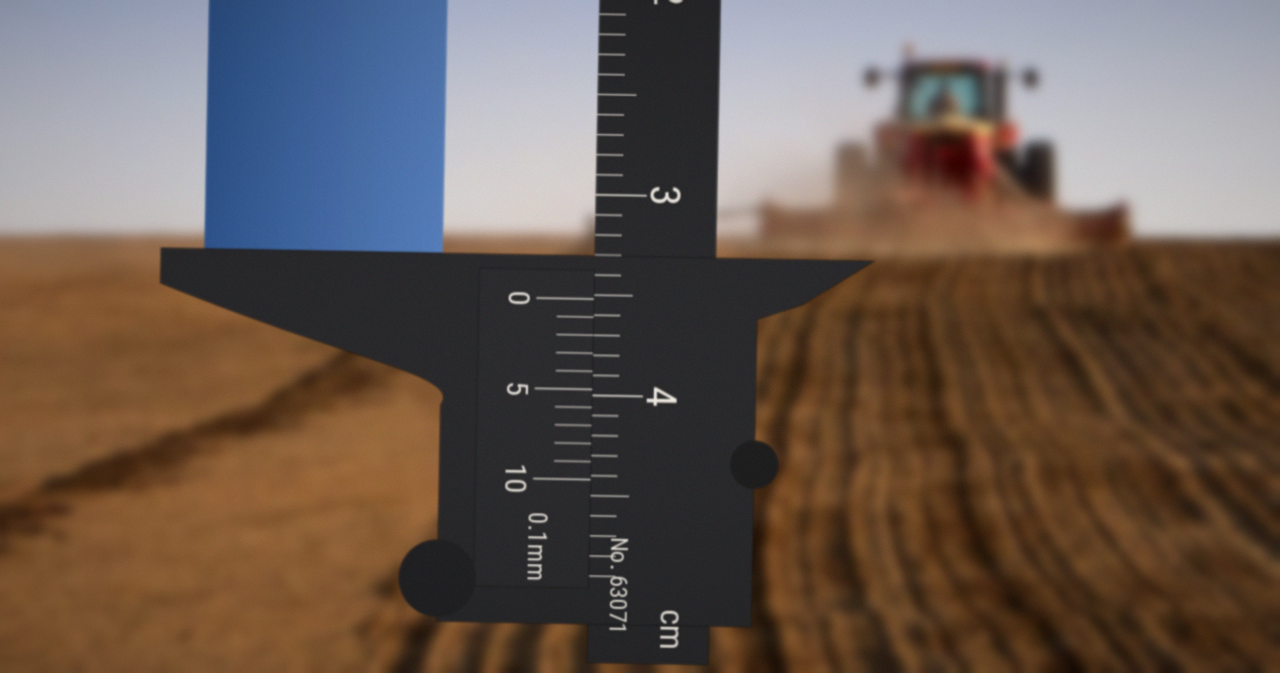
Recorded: 35.2; mm
